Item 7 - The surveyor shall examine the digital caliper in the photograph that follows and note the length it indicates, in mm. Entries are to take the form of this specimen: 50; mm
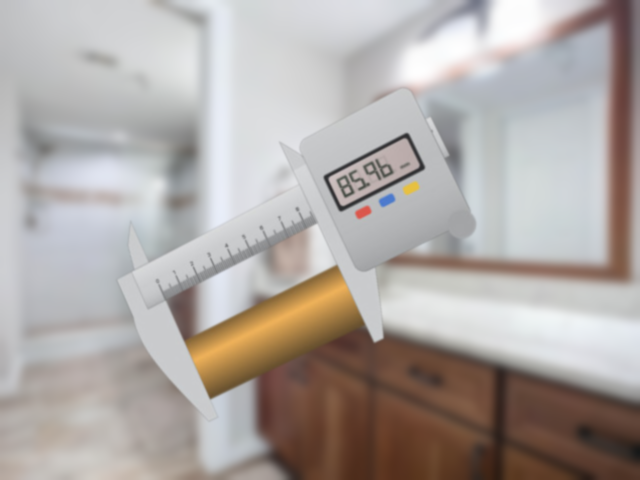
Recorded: 85.96; mm
